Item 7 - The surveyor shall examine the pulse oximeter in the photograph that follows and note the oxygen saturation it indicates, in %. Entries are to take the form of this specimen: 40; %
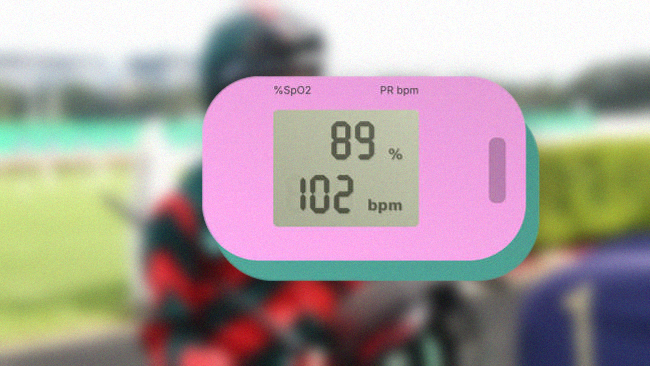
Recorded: 89; %
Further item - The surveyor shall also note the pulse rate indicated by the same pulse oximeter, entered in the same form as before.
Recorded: 102; bpm
